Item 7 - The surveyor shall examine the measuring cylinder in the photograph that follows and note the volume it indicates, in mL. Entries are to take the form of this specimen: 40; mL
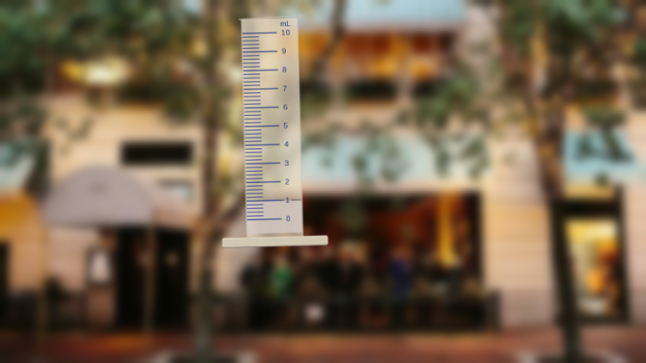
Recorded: 1; mL
